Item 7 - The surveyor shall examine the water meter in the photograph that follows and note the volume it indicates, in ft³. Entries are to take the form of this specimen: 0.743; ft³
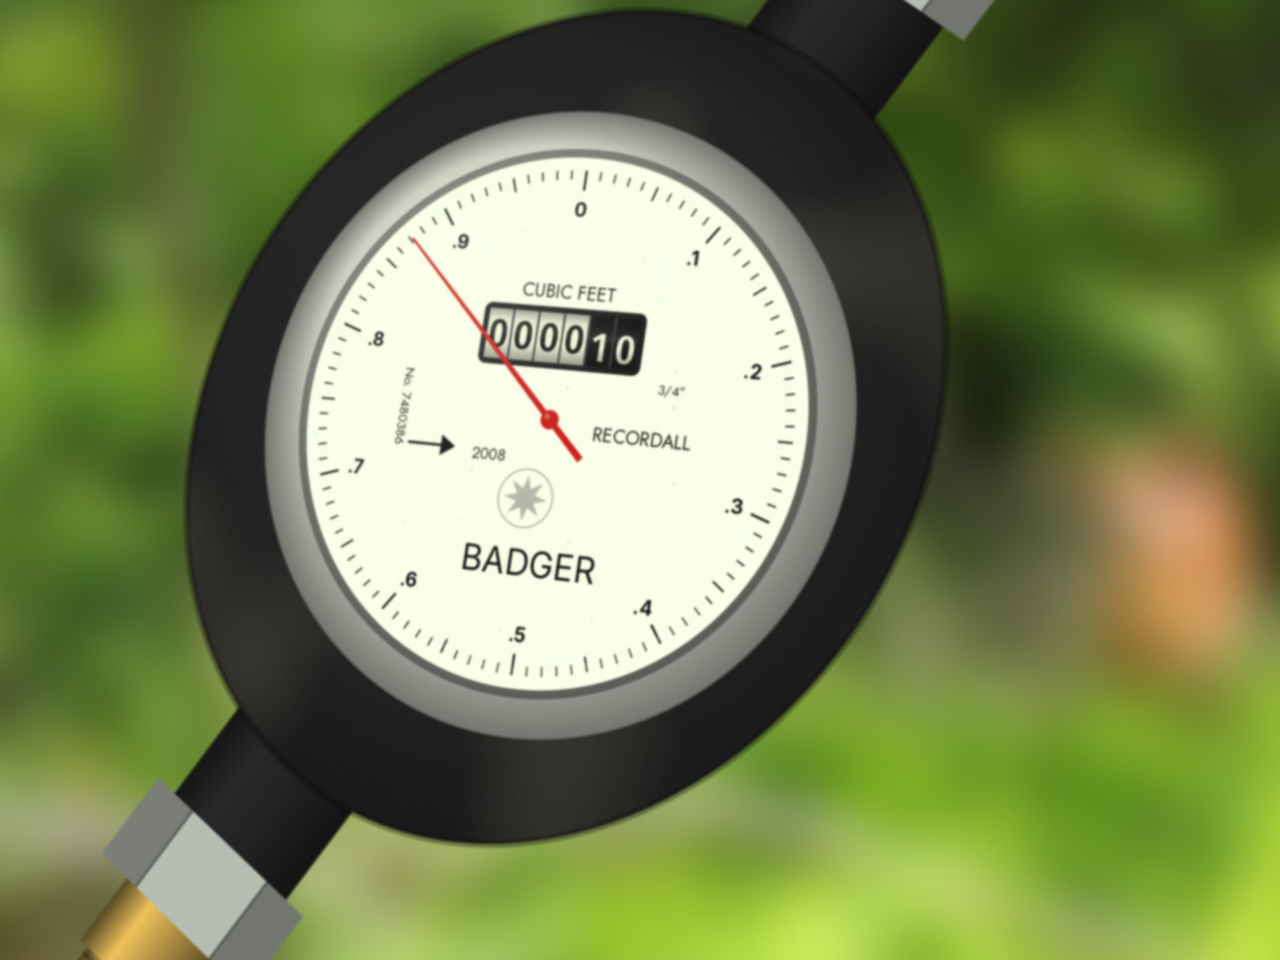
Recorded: 9.87; ft³
